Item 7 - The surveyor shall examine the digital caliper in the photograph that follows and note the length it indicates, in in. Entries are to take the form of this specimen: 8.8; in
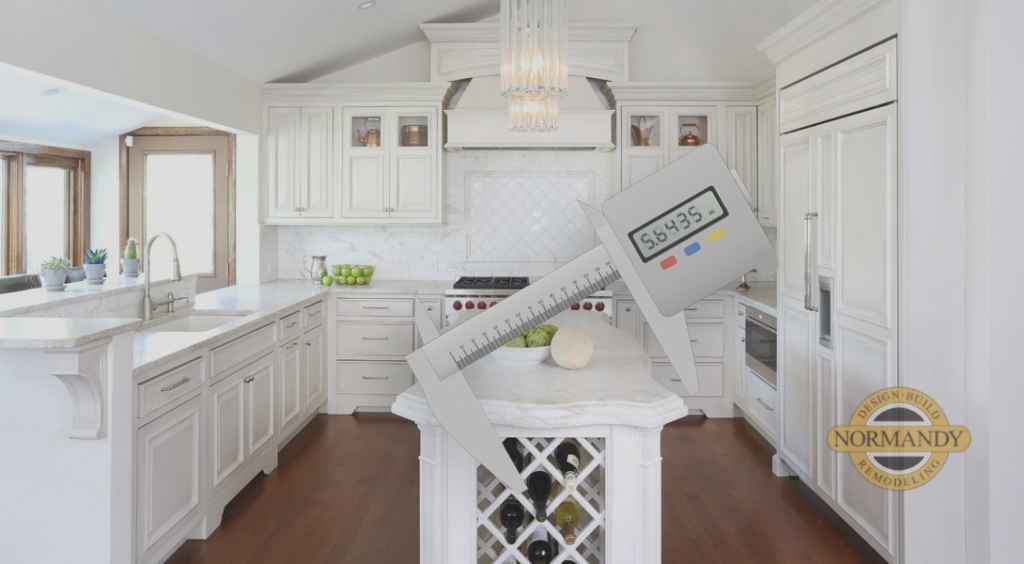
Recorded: 5.6435; in
